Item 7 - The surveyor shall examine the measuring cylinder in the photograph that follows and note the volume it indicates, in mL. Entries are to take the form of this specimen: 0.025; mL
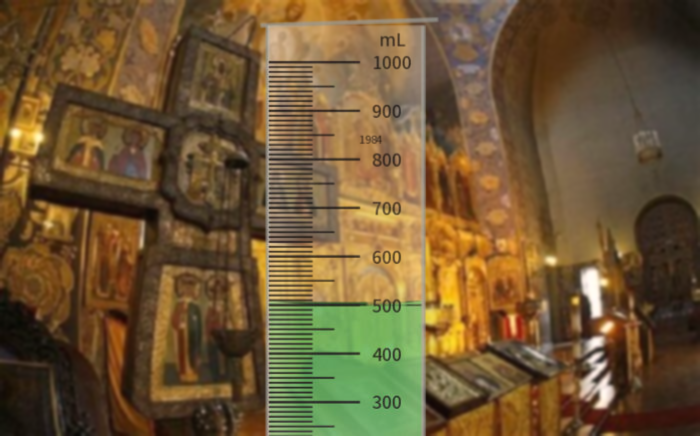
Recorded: 500; mL
